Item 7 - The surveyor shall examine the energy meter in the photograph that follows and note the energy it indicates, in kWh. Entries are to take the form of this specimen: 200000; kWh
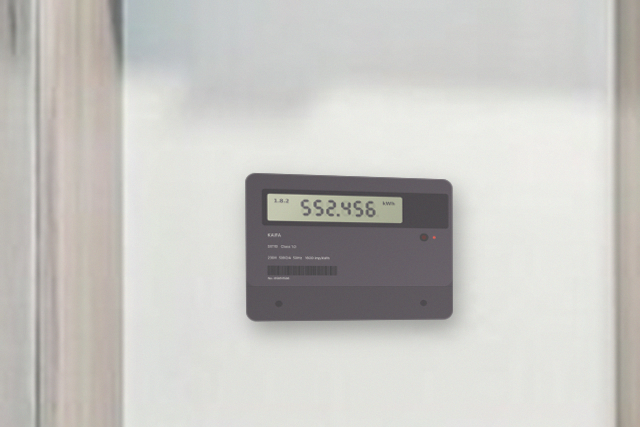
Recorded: 552.456; kWh
